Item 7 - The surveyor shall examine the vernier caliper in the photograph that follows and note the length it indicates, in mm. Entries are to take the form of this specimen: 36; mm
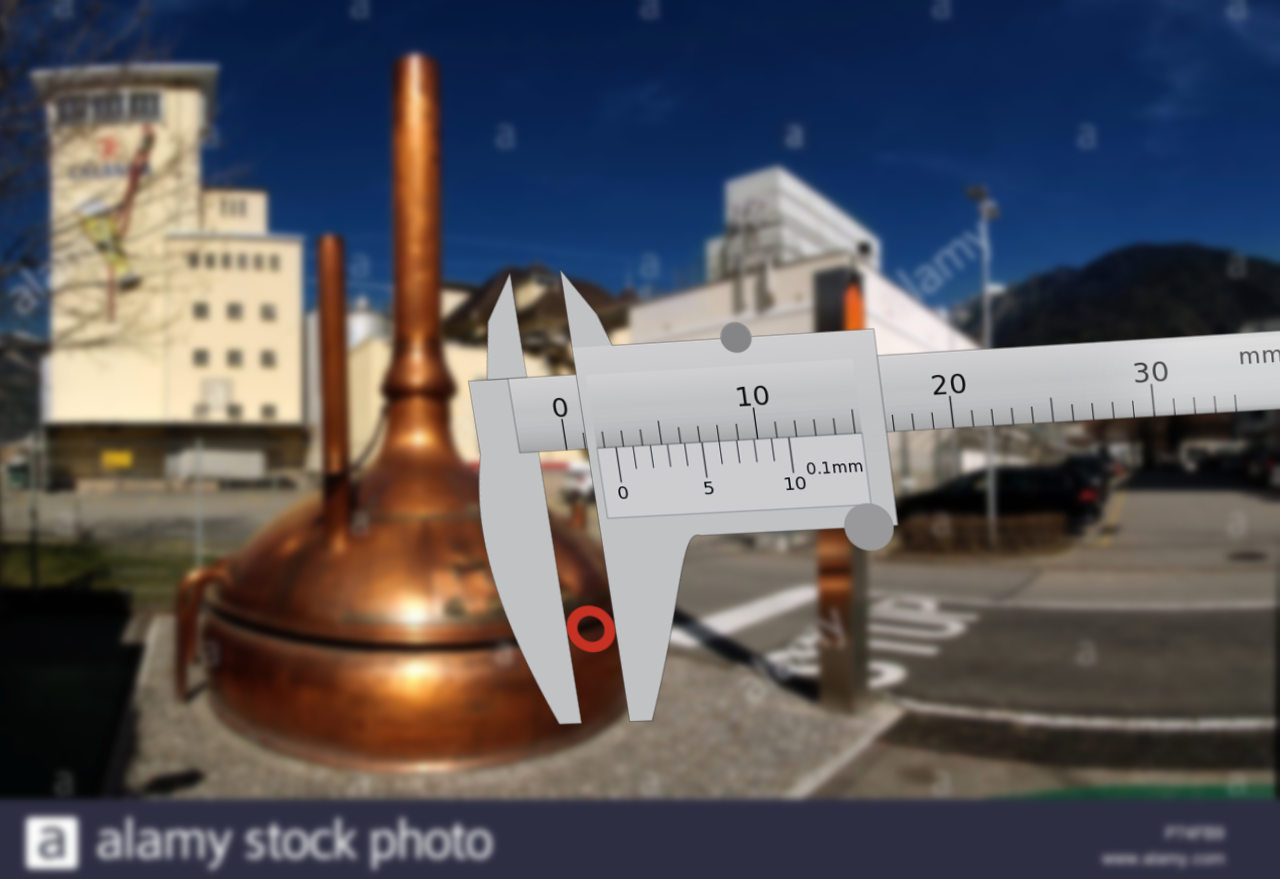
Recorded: 2.6; mm
